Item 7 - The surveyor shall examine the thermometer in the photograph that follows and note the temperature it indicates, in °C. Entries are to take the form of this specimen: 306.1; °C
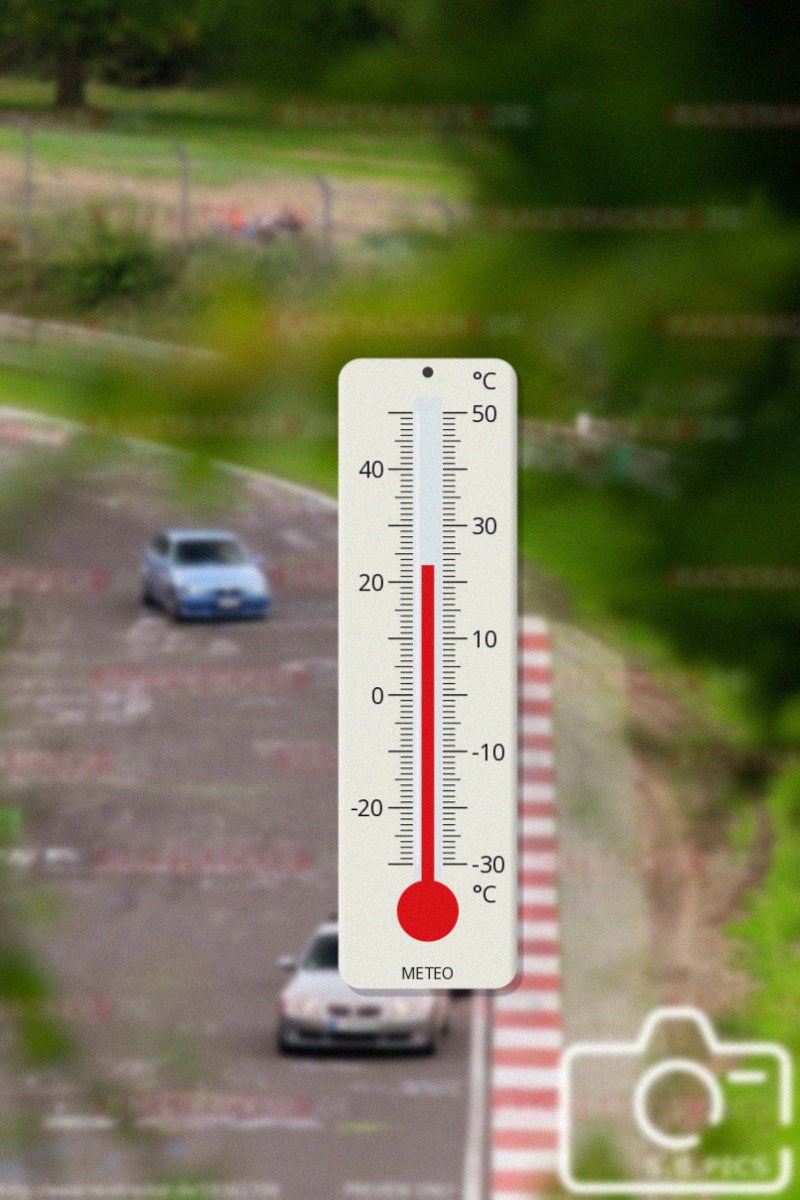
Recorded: 23; °C
